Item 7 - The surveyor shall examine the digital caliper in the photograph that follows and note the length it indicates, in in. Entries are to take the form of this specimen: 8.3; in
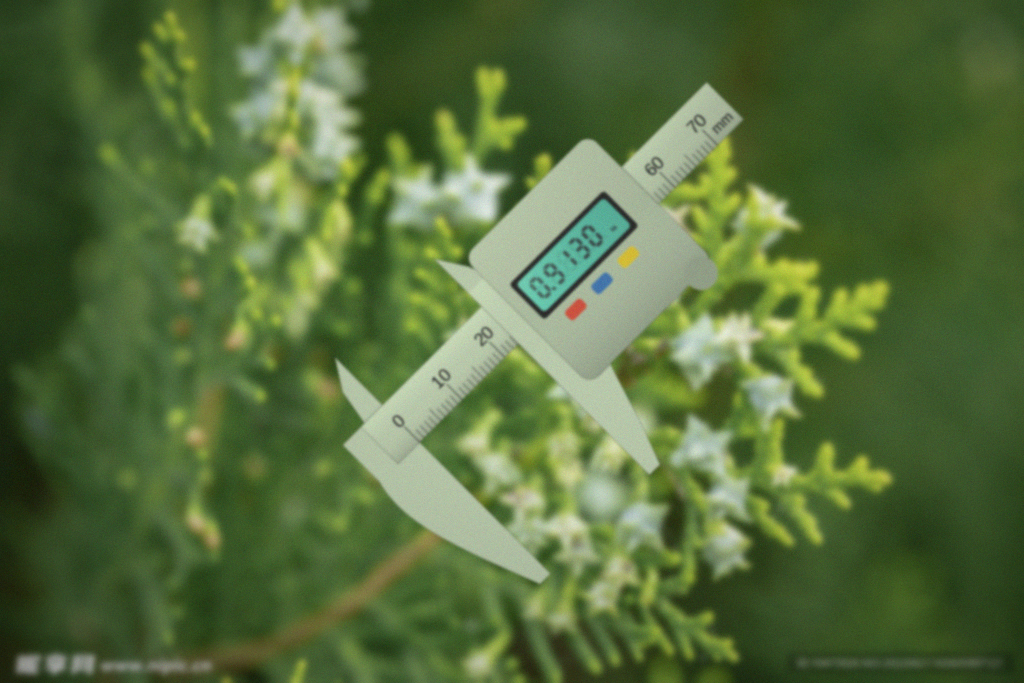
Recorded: 0.9130; in
